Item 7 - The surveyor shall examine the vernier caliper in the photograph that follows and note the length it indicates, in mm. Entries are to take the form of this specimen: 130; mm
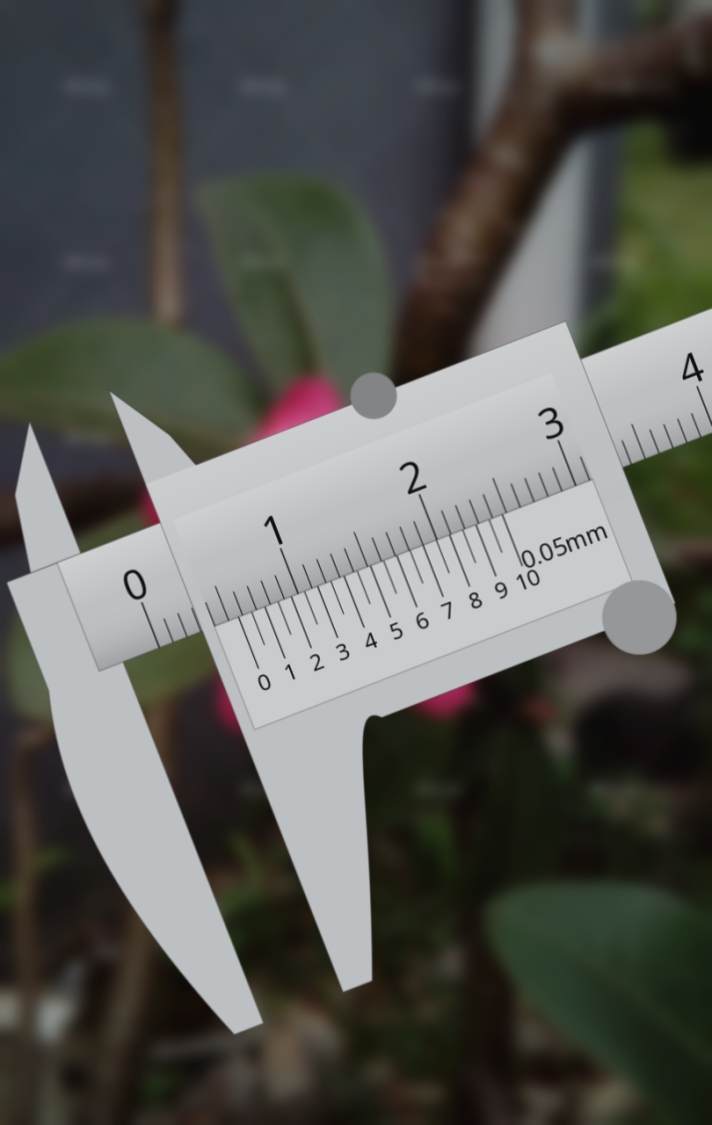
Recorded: 5.7; mm
